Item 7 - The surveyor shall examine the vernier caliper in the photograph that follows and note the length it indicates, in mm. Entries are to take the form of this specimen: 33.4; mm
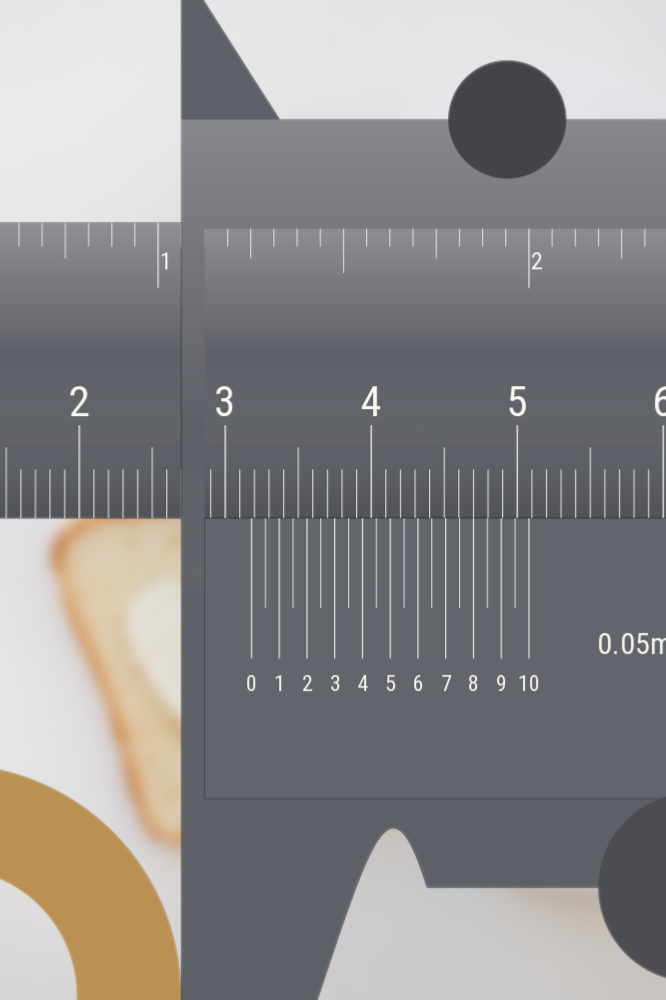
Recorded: 31.8; mm
